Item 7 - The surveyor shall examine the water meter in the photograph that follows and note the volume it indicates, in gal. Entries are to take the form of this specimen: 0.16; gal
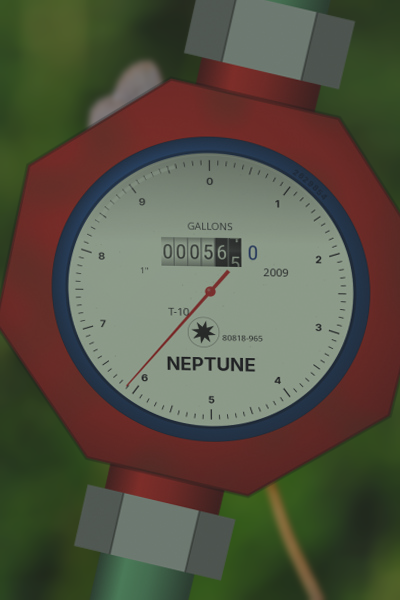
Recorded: 5646.1; gal
